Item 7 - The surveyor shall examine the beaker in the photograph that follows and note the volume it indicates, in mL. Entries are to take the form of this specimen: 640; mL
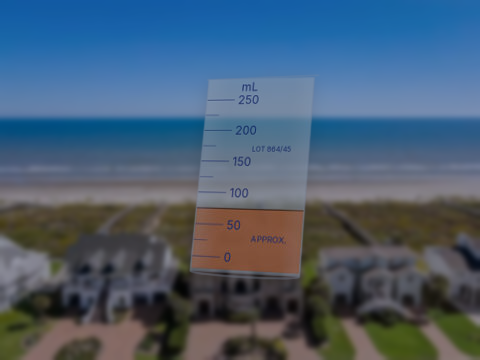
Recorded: 75; mL
